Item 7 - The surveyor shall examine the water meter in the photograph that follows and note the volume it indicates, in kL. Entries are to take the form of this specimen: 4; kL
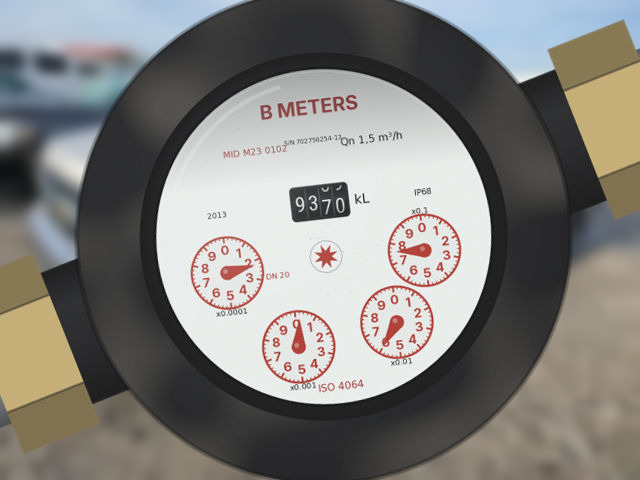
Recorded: 9369.7602; kL
